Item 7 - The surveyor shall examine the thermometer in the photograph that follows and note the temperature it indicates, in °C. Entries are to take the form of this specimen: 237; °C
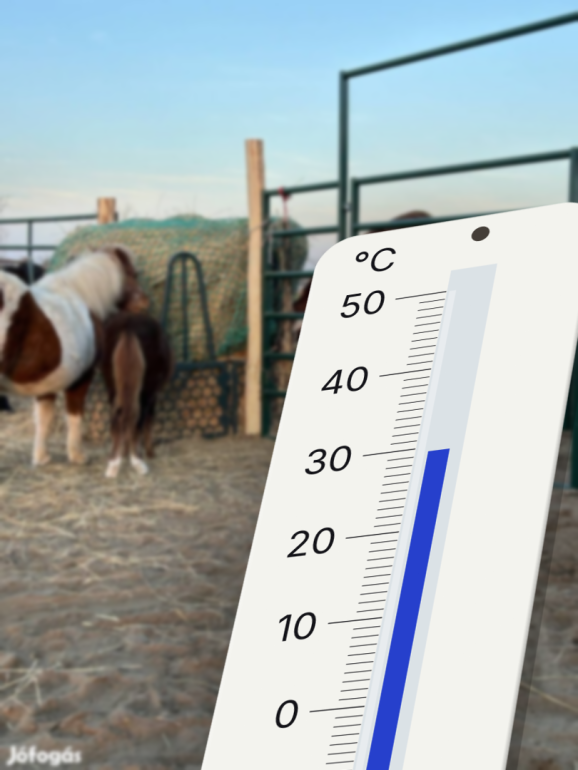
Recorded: 29.5; °C
